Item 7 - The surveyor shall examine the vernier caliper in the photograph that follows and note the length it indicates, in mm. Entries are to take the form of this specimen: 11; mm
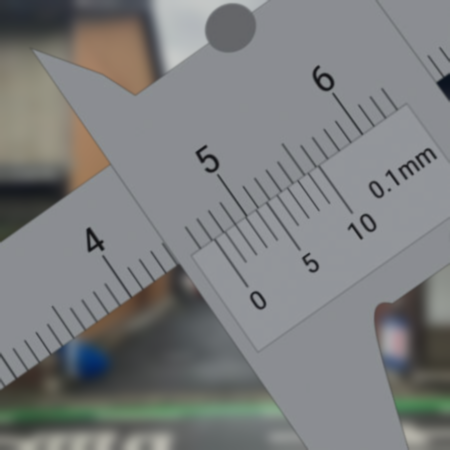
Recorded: 47.2; mm
